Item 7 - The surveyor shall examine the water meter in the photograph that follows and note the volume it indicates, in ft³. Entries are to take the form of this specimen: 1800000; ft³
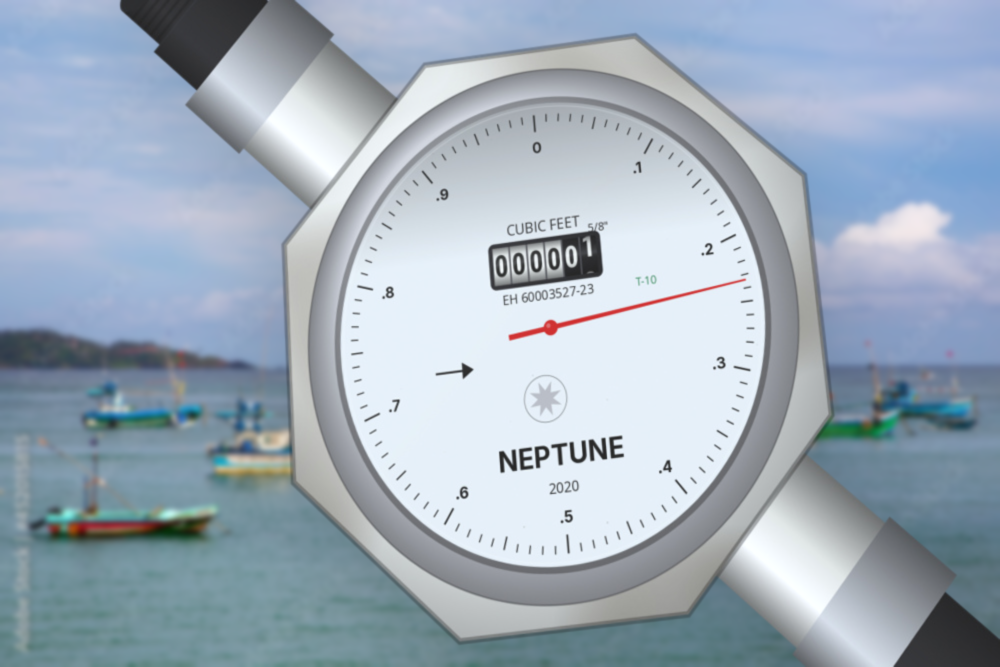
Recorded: 1.23; ft³
